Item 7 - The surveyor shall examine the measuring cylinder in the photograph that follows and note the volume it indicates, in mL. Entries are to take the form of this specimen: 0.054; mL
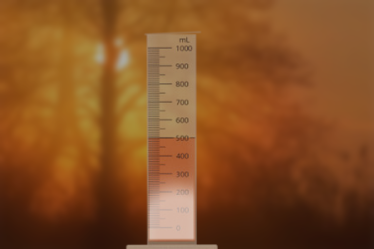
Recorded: 500; mL
